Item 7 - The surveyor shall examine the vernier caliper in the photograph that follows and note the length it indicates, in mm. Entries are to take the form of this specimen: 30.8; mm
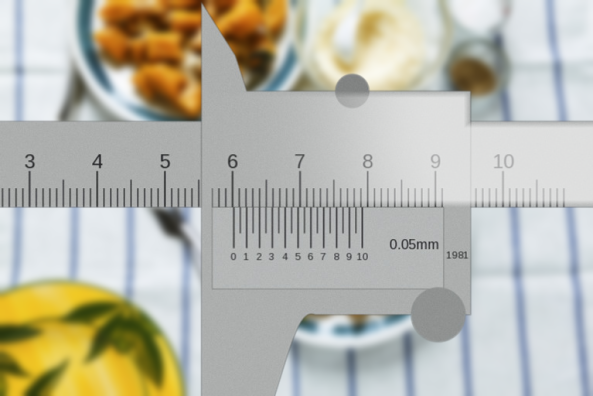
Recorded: 60.2; mm
